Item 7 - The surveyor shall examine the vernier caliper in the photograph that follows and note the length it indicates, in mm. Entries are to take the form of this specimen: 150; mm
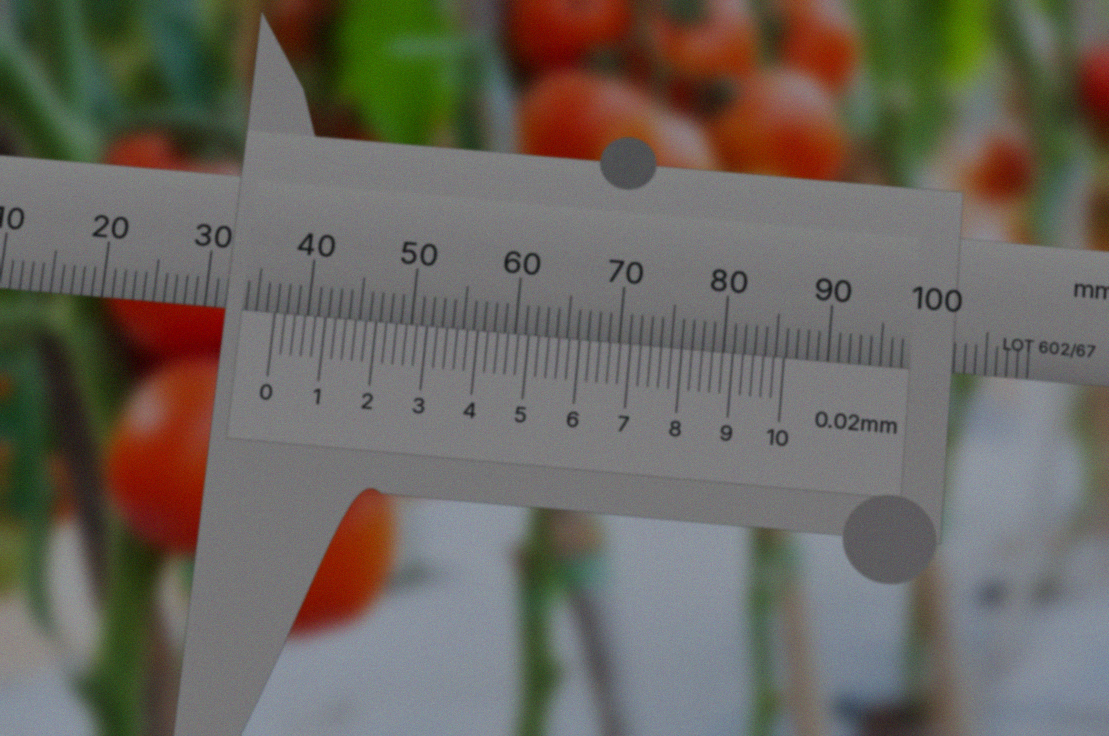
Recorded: 36.8; mm
